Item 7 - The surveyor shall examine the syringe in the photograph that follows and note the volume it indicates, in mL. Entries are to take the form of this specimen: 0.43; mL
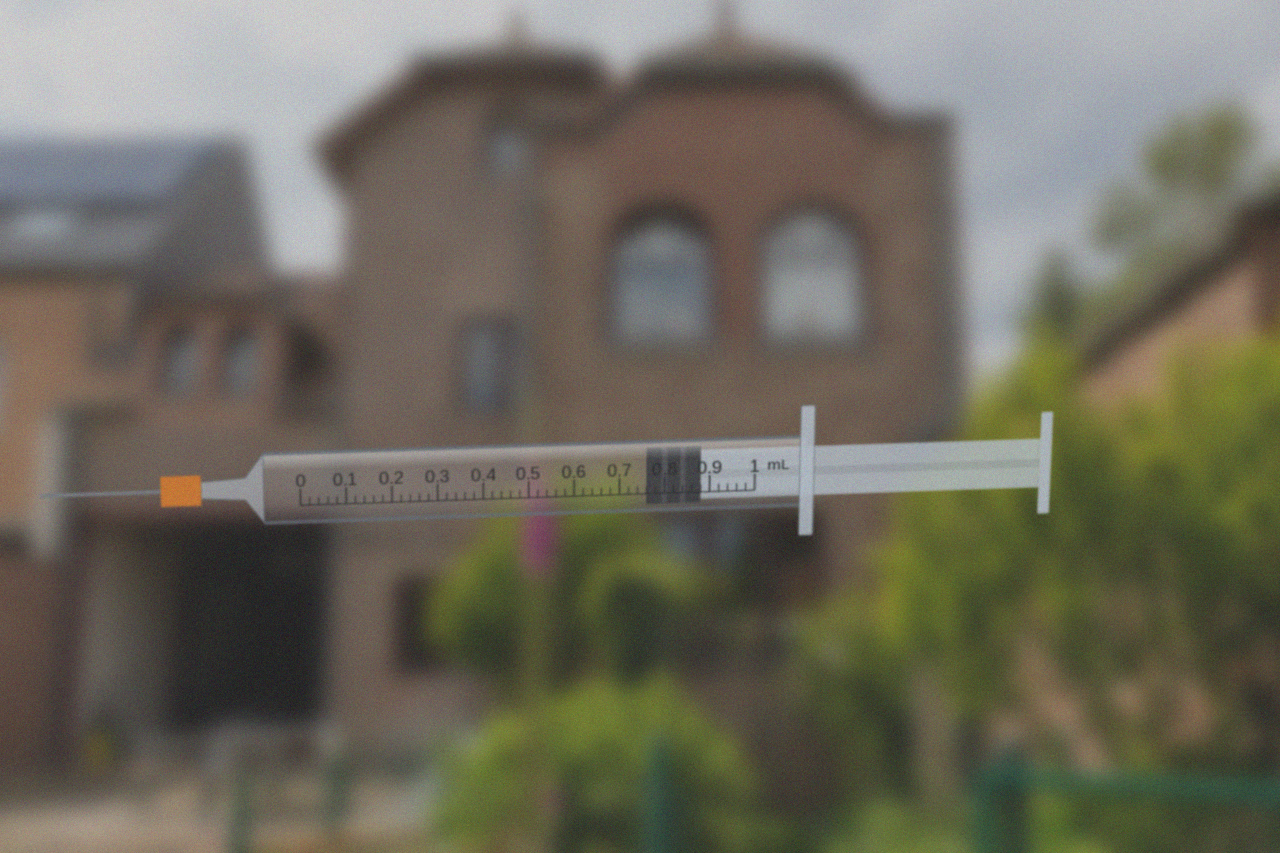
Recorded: 0.76; mL
